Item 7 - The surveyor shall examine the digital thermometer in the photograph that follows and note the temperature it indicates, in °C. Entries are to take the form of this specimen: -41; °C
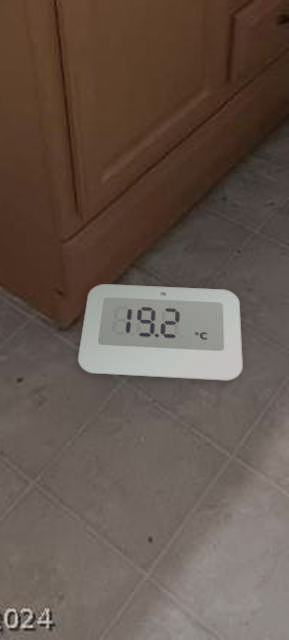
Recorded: 19.2; °C
